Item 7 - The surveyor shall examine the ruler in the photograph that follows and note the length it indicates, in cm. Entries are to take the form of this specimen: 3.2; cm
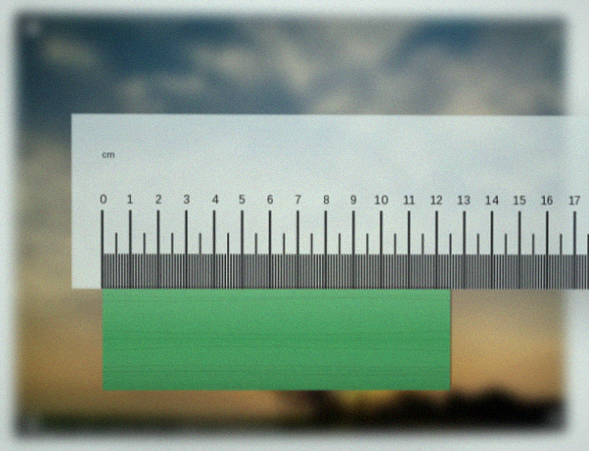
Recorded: 12.5; cm
